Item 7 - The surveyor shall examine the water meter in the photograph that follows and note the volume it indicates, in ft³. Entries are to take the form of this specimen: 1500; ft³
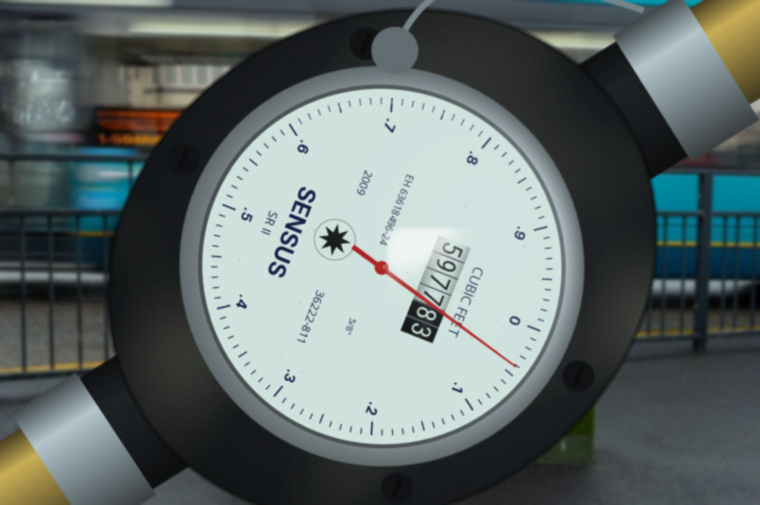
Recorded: 597783.04; ft³
